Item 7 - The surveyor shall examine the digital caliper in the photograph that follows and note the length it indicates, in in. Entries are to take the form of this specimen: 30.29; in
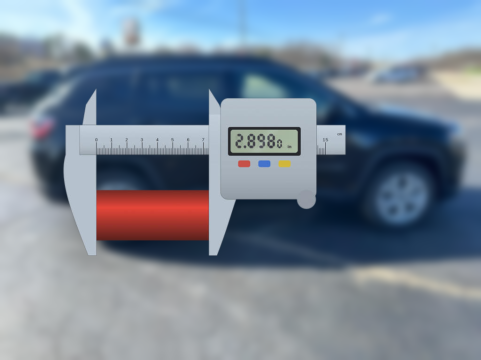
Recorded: 2.8980; in
